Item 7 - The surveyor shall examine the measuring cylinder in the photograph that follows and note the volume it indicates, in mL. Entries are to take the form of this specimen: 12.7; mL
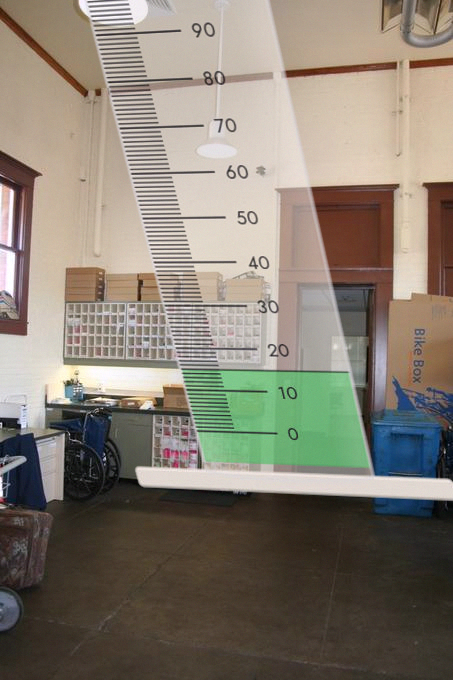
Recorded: 15; mL
